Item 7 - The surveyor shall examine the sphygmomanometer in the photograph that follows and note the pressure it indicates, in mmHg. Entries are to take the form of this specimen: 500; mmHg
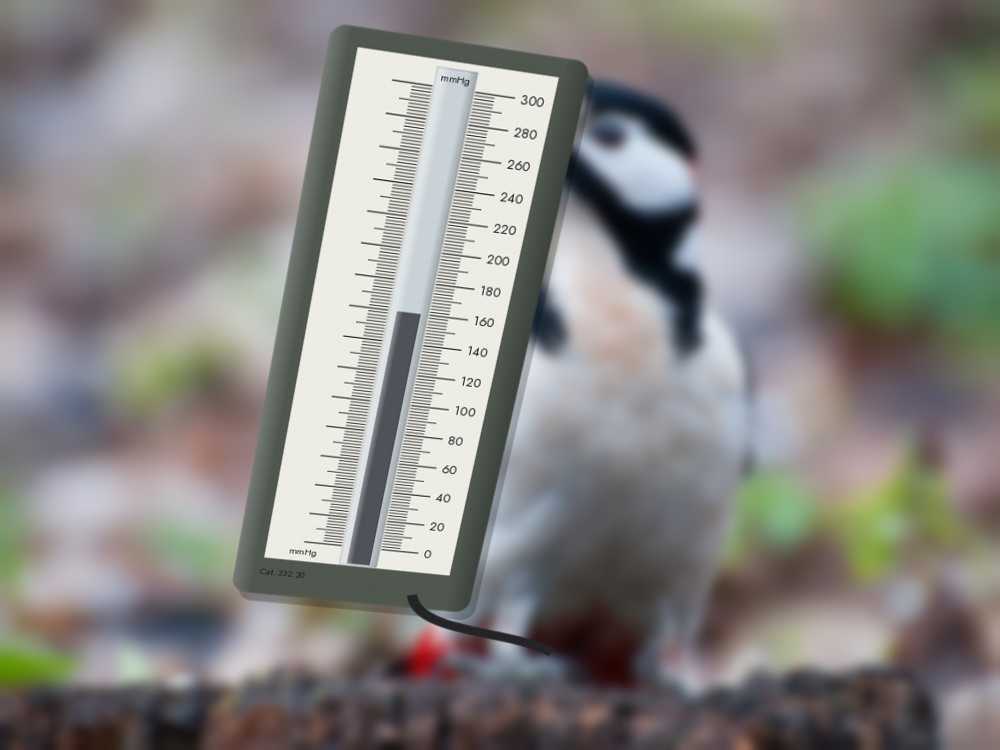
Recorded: 160; mmHg
